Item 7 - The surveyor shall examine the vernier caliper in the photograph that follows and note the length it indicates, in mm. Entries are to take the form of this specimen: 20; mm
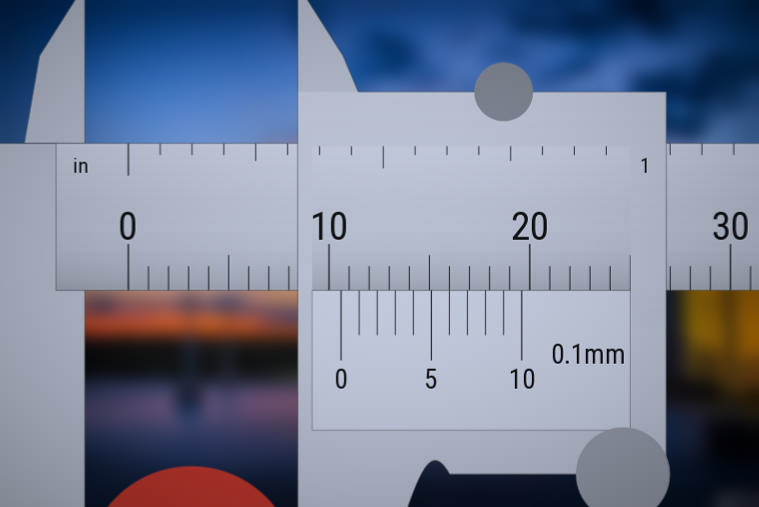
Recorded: 10.6; mm
